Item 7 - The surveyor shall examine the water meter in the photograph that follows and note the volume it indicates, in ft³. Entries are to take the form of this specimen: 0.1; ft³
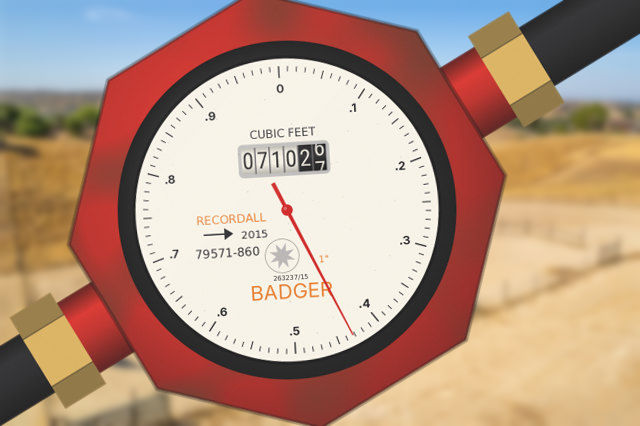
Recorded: 71026.43; ft³
